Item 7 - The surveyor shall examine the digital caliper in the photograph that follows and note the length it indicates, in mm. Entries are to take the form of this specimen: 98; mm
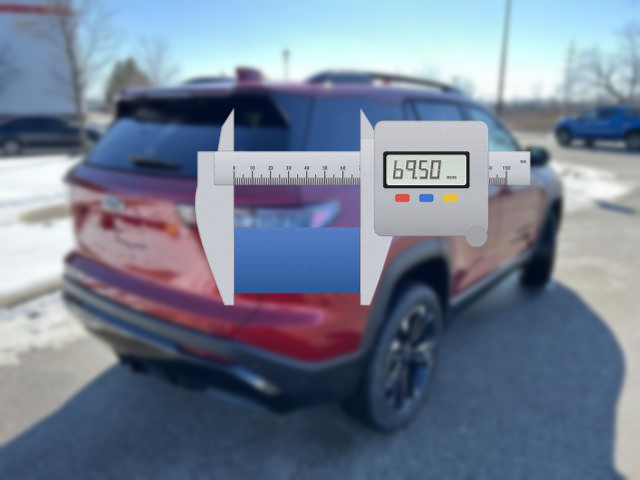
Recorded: 69.50; mm
